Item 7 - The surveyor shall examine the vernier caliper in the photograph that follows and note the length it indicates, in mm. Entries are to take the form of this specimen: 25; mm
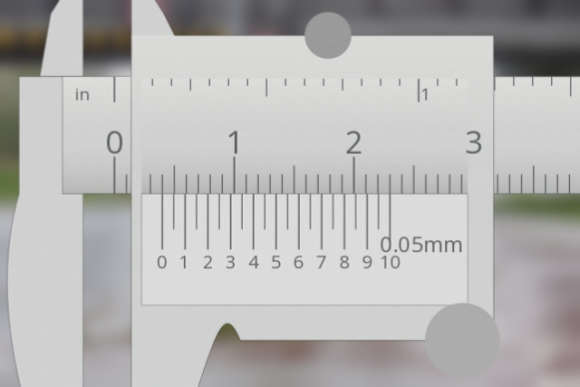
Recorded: 4.0; mm
